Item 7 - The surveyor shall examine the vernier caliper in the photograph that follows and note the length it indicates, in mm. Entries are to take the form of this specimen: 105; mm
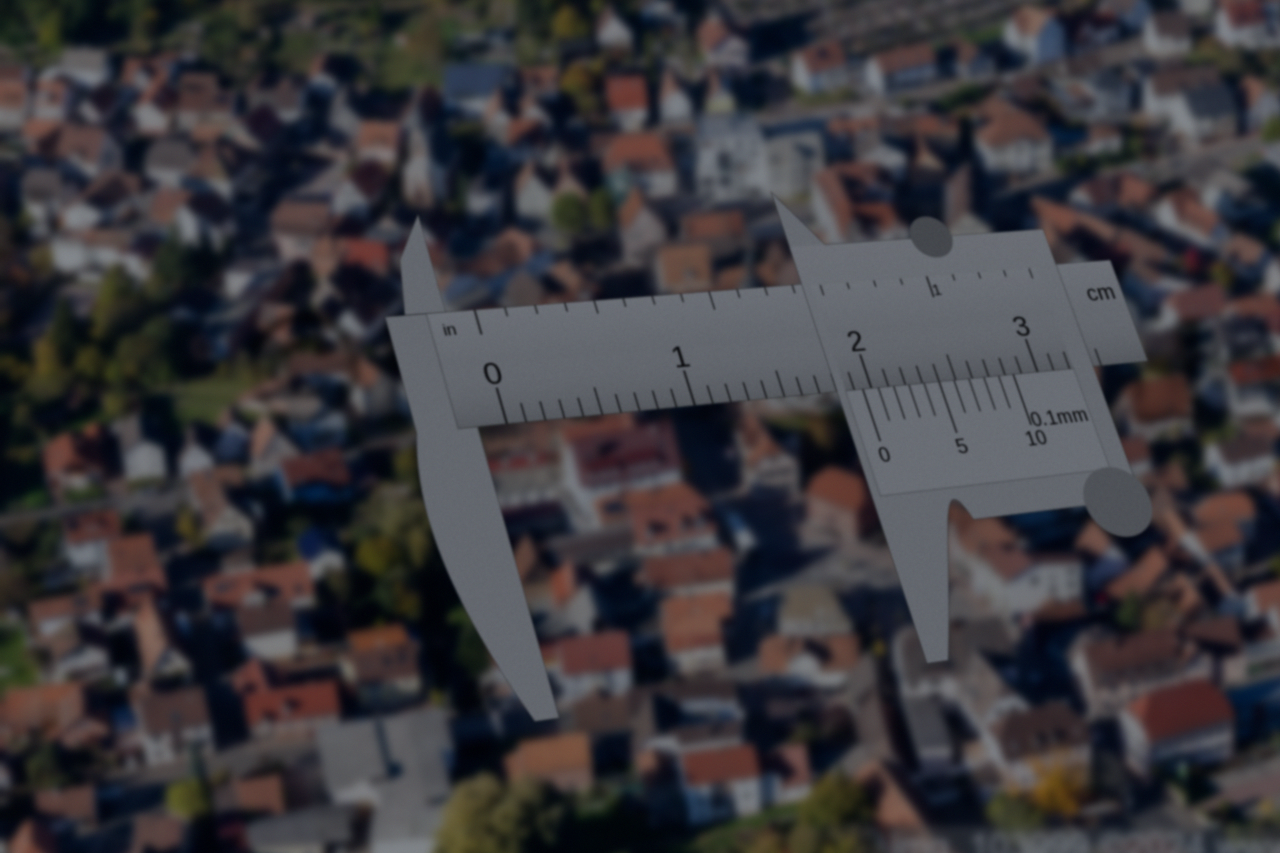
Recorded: 19.5; mm
